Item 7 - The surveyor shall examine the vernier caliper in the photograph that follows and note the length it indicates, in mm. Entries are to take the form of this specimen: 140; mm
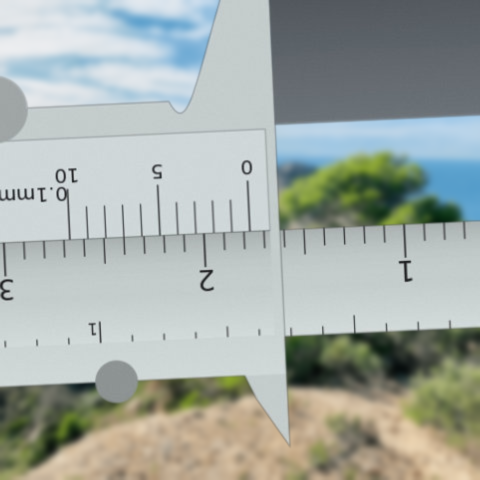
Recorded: 17.7; mm
